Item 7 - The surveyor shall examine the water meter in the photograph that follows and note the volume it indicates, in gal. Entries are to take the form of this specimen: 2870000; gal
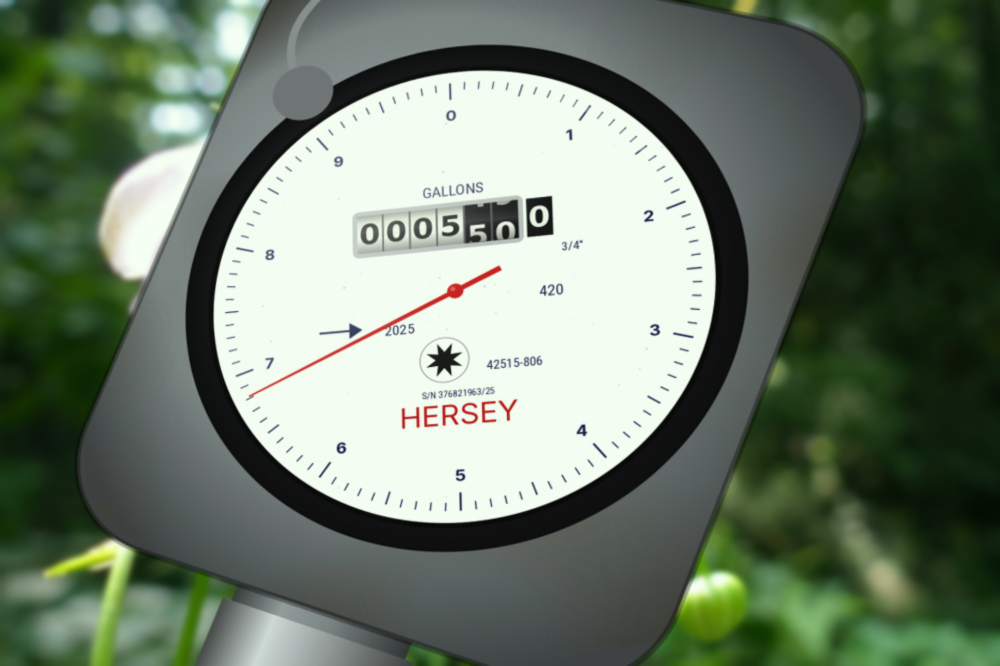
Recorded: 5496.8; gal
